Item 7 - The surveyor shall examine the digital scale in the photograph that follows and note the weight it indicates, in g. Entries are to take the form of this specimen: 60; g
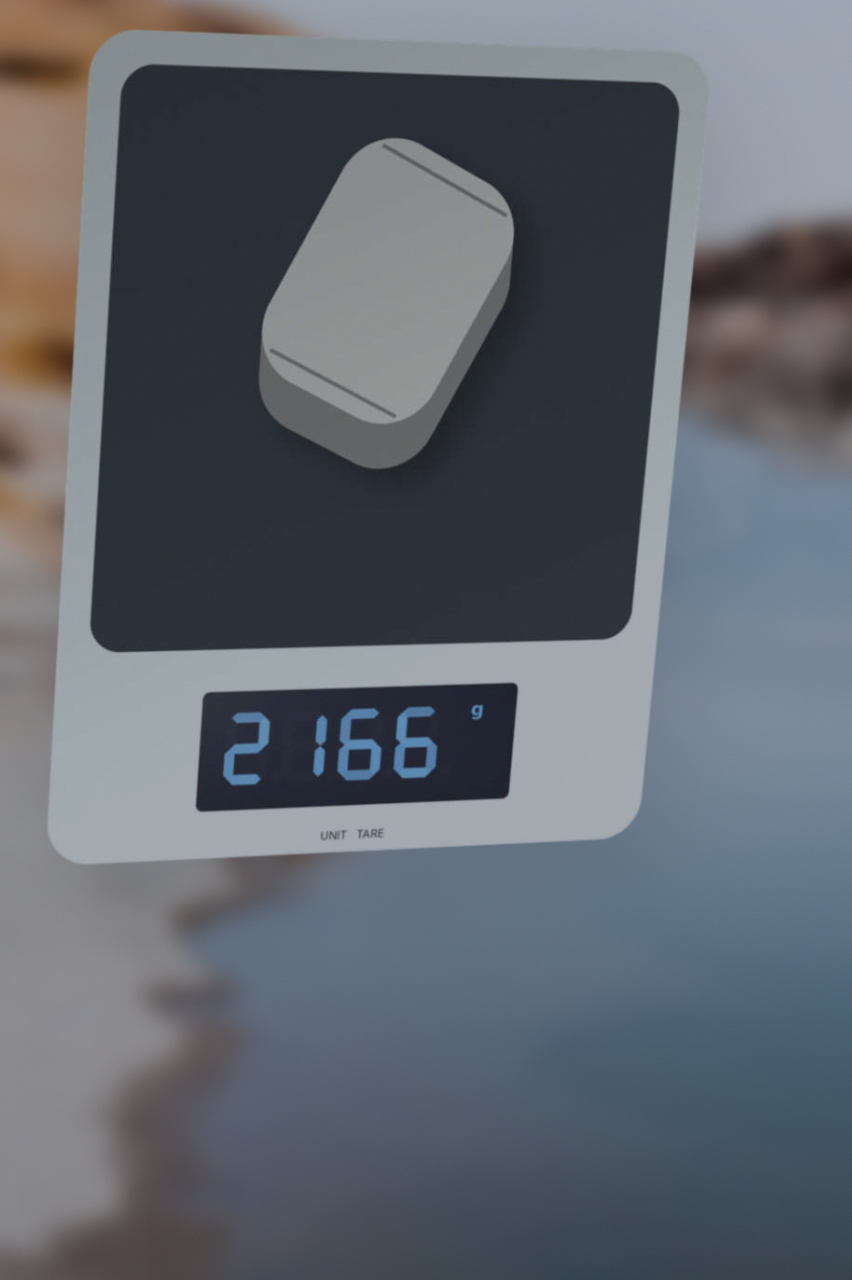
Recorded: 2166; g
